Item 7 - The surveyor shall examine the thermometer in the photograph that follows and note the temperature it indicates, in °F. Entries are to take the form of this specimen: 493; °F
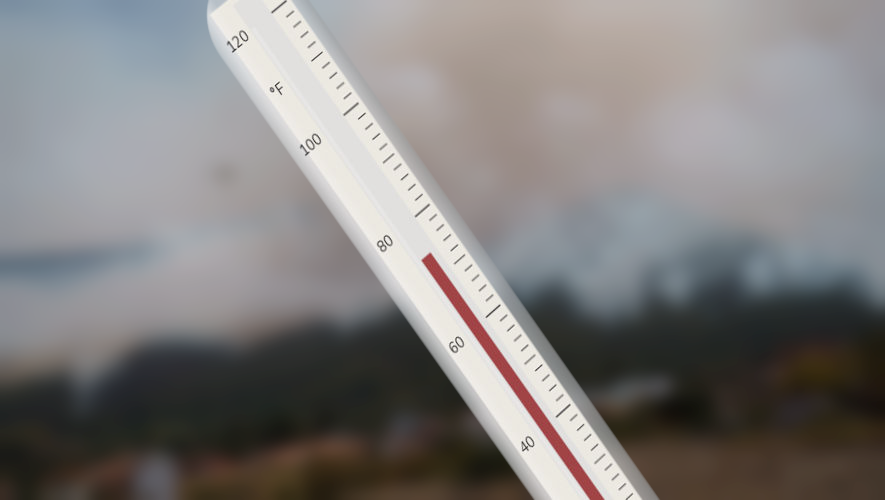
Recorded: 74; °F
